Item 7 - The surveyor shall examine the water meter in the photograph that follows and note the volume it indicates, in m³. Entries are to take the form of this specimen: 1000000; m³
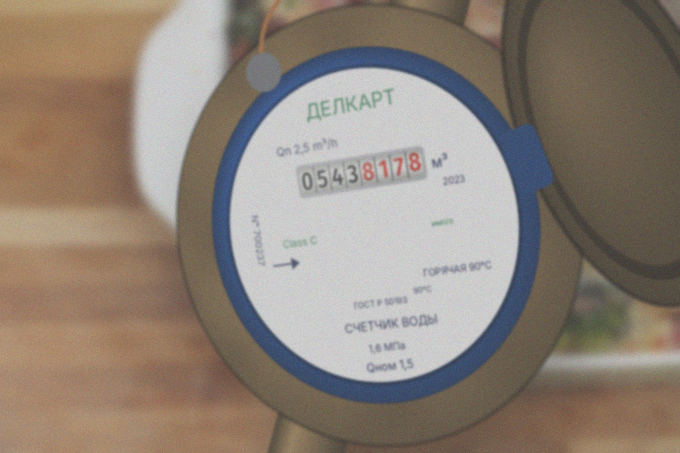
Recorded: 543.8178; m³
